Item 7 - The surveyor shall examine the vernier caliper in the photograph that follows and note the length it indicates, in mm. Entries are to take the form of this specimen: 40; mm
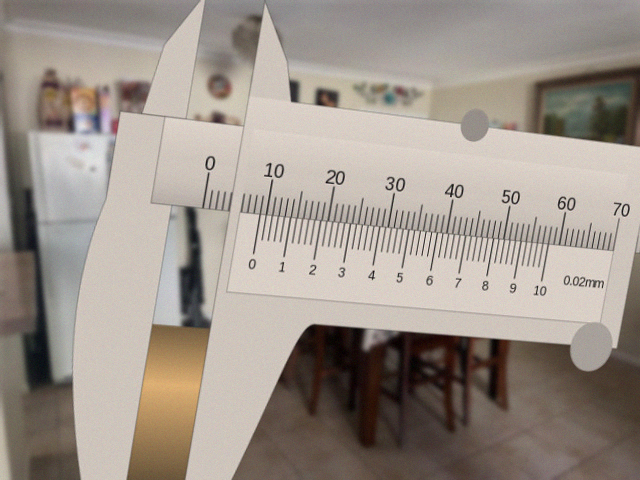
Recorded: 9.0; mm
